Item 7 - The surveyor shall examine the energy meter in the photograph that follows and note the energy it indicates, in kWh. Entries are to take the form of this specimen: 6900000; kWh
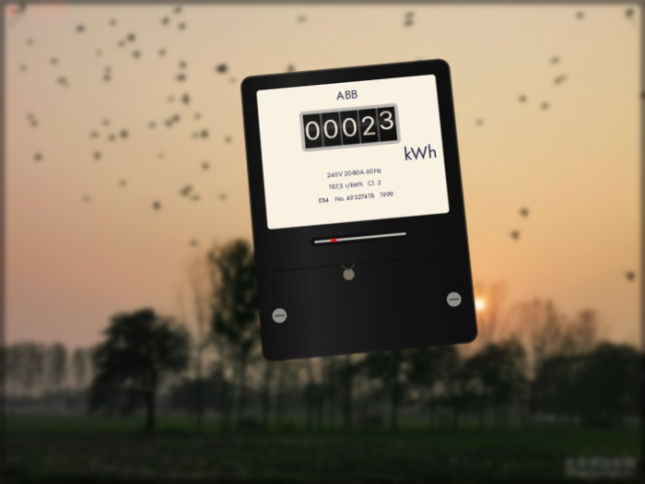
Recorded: 23; kWh
